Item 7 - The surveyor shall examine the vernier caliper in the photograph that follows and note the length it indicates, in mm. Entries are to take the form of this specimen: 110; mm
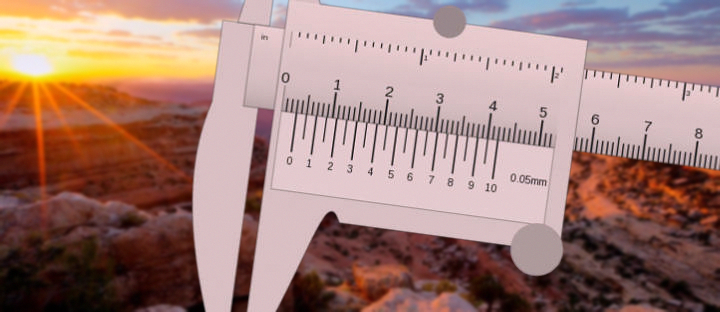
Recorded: 3.0; mm
